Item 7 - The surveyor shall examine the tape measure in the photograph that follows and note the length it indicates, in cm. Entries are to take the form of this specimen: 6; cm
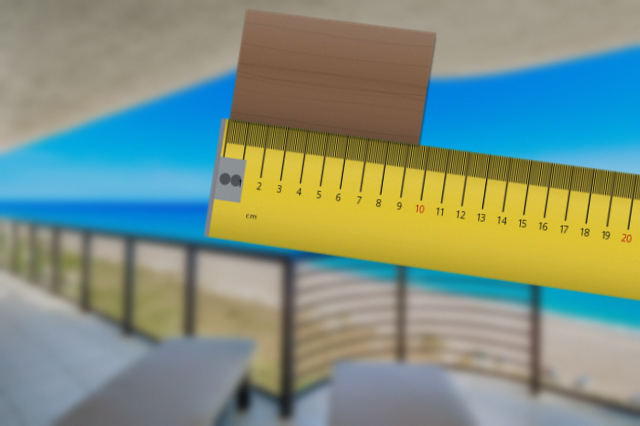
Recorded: 9.5; cm
